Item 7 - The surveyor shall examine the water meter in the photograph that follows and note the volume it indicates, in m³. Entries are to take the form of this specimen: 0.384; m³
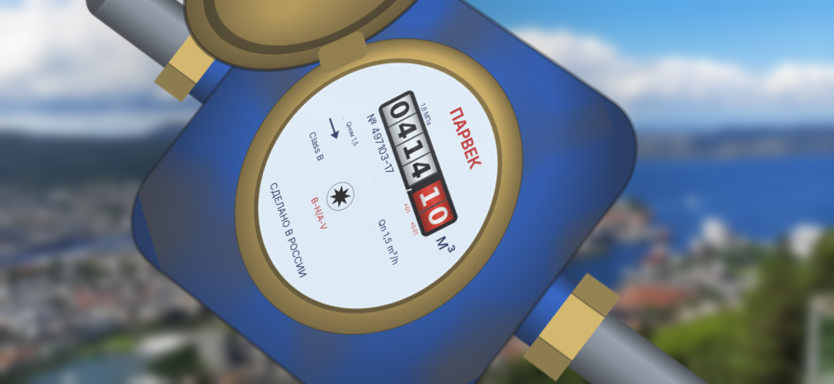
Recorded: 414.10; m³
